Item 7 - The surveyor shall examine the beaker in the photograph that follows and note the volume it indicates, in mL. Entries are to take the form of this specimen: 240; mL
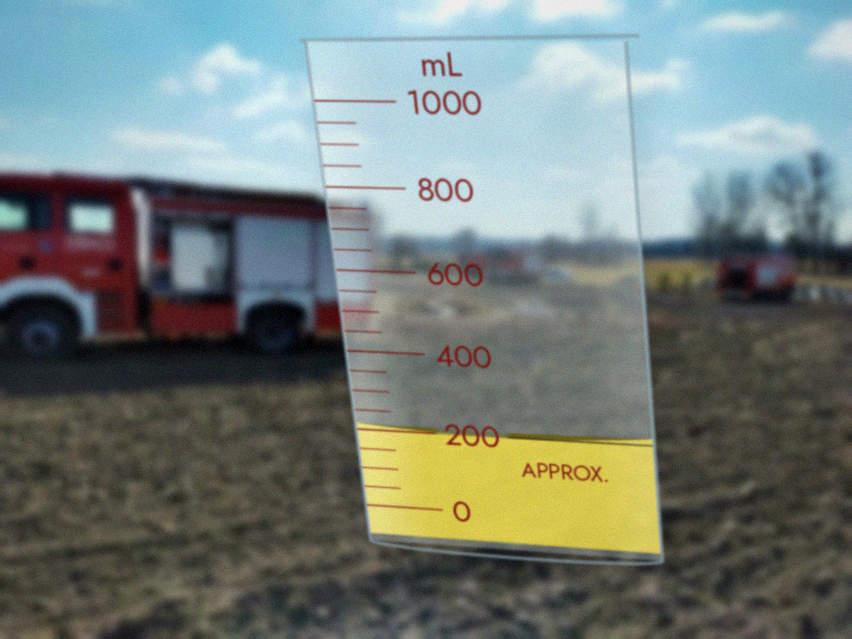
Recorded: 200; mL
